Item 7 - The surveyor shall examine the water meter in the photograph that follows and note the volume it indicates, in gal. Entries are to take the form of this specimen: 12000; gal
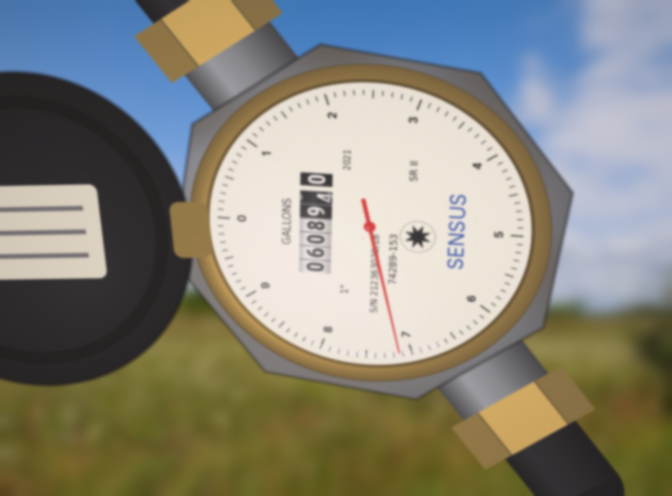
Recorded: 608937.1; gal
